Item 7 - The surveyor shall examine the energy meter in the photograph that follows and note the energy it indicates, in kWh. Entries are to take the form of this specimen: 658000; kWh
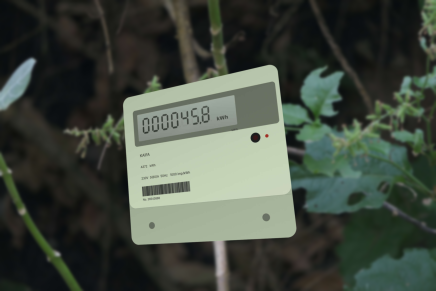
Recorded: 45.8; kWh
